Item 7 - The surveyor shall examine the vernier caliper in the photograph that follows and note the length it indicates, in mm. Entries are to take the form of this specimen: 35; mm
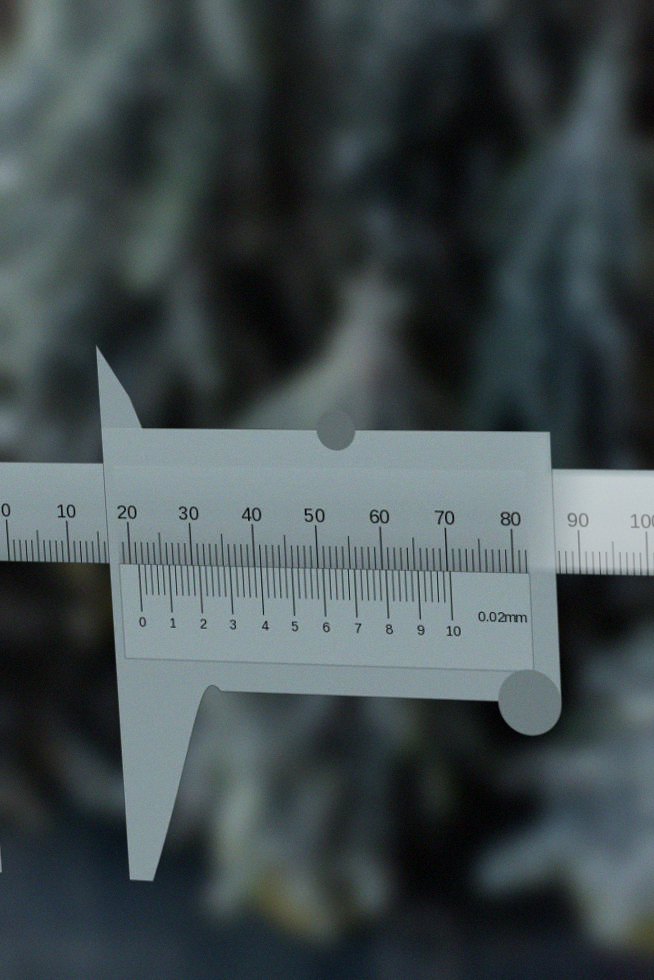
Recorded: 21.4; mm
